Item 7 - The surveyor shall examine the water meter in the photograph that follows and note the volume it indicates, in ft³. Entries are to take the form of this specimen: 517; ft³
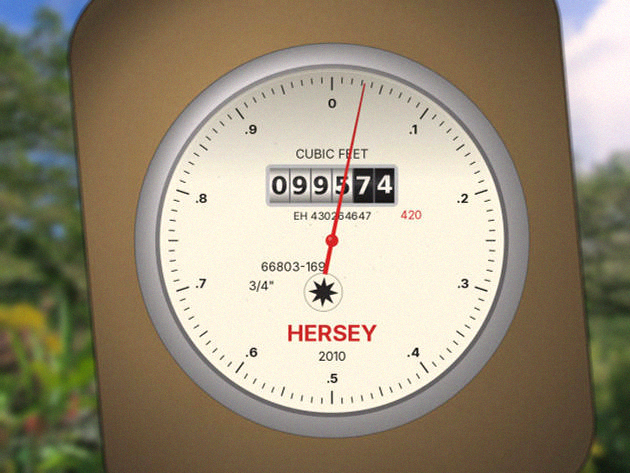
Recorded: 99574.03; ft³
